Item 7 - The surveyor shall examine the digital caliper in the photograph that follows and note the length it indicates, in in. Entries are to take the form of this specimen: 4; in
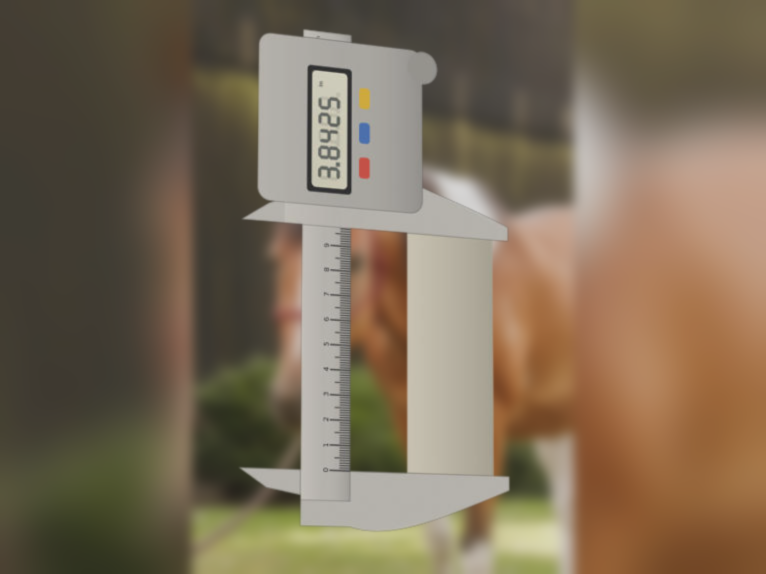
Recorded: 3.8425; in
